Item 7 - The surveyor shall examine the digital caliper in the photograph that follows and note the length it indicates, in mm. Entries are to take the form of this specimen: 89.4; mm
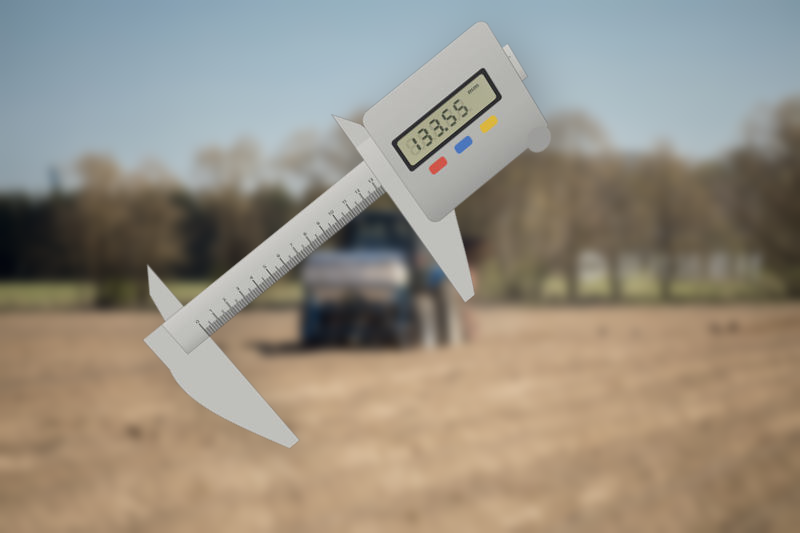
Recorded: 133.55; mm
